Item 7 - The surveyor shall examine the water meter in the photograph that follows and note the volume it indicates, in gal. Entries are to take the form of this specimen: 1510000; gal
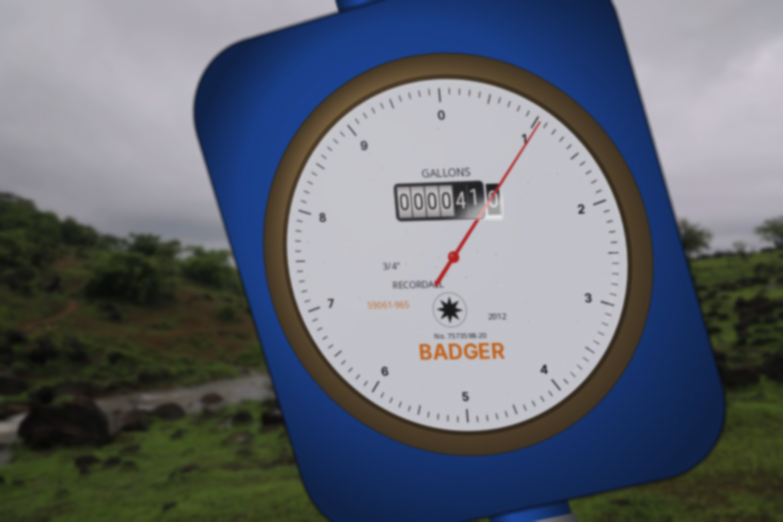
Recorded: 411.0; gal
